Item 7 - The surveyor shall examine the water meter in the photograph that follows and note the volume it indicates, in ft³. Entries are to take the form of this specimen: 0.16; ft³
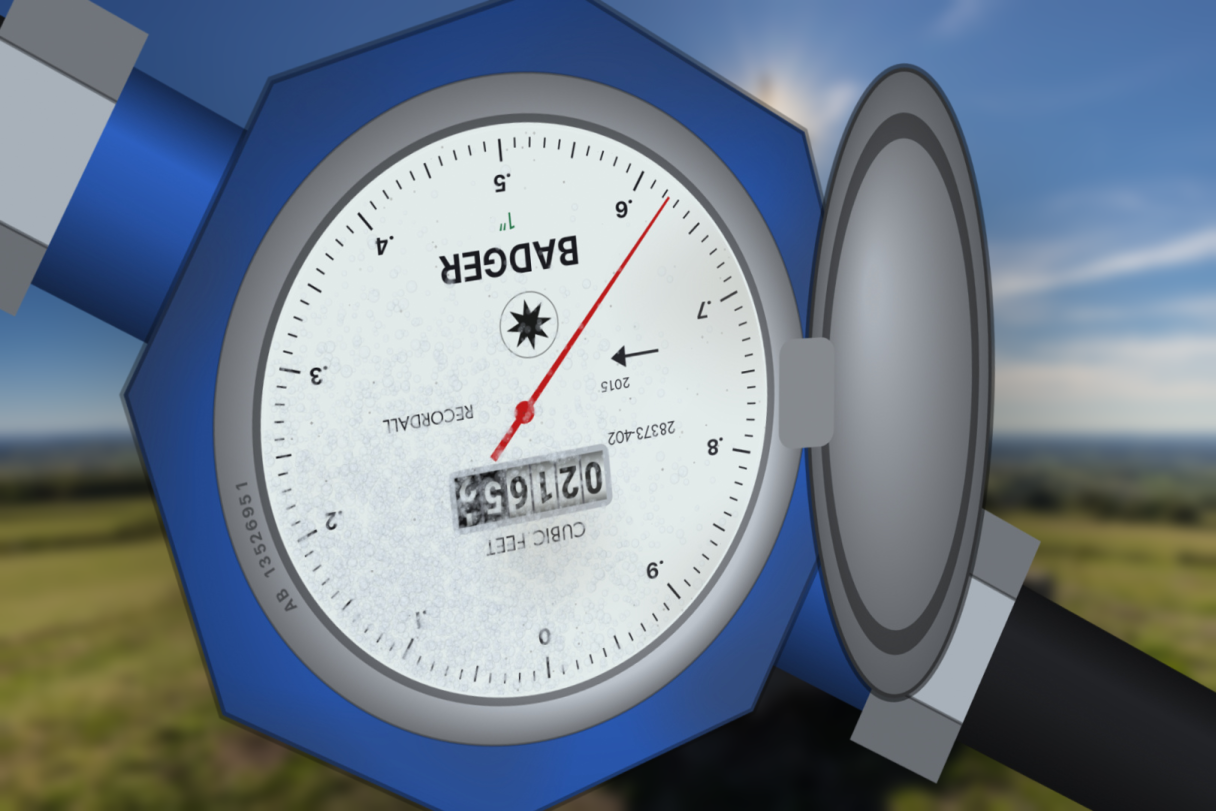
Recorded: 21651.62; ft³
